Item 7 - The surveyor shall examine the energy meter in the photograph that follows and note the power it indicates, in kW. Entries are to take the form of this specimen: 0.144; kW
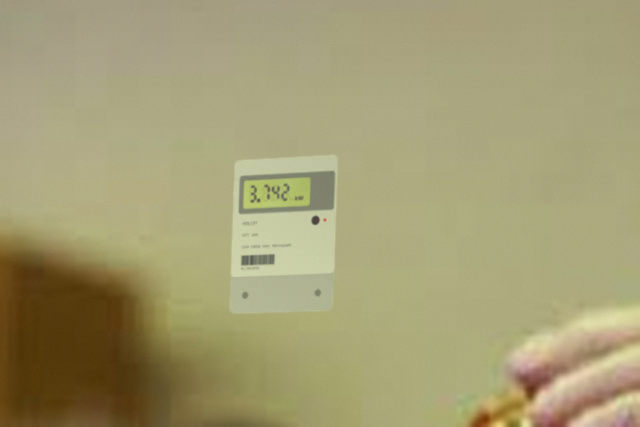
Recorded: 3.742; kW
